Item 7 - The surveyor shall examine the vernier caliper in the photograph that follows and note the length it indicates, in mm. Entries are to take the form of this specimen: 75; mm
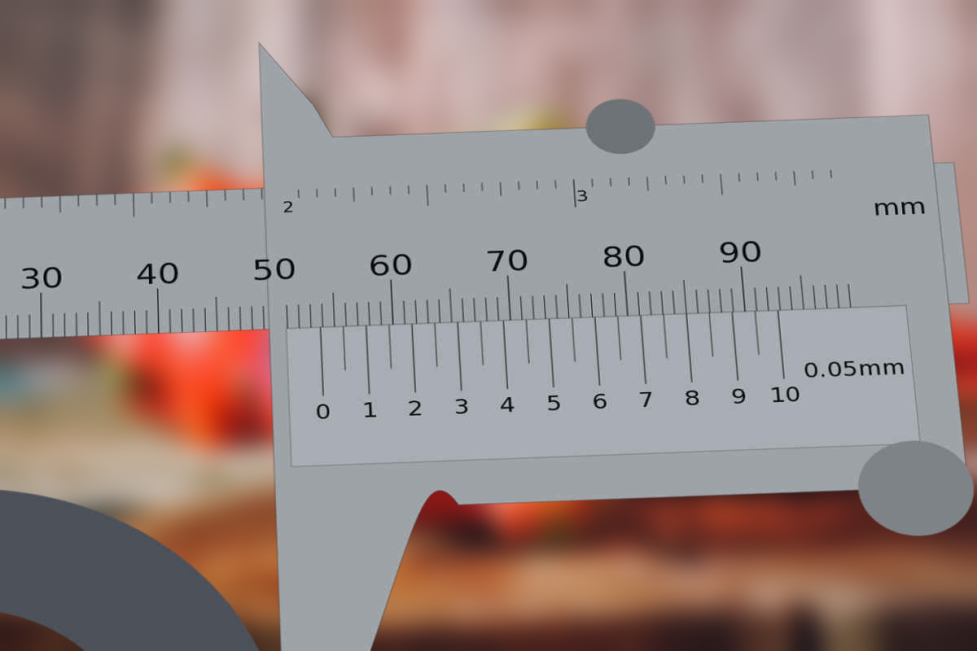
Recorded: 53.8; mm
